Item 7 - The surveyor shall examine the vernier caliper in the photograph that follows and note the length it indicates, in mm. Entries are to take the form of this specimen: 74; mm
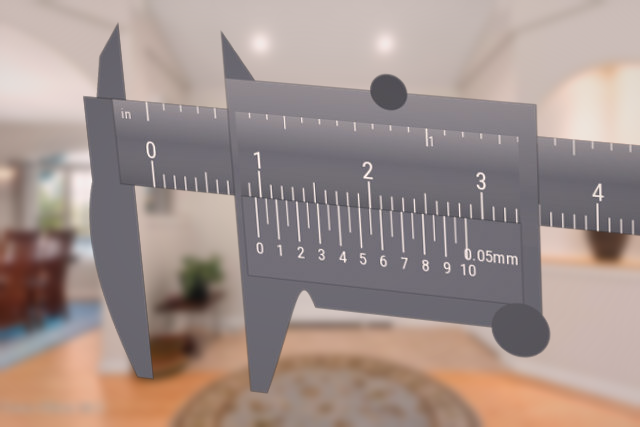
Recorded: 9.5; mm
